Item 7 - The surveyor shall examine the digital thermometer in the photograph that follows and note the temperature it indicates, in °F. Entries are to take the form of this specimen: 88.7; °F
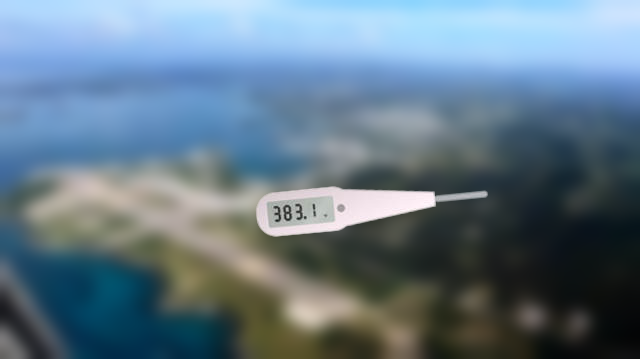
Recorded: 383.1; °F
